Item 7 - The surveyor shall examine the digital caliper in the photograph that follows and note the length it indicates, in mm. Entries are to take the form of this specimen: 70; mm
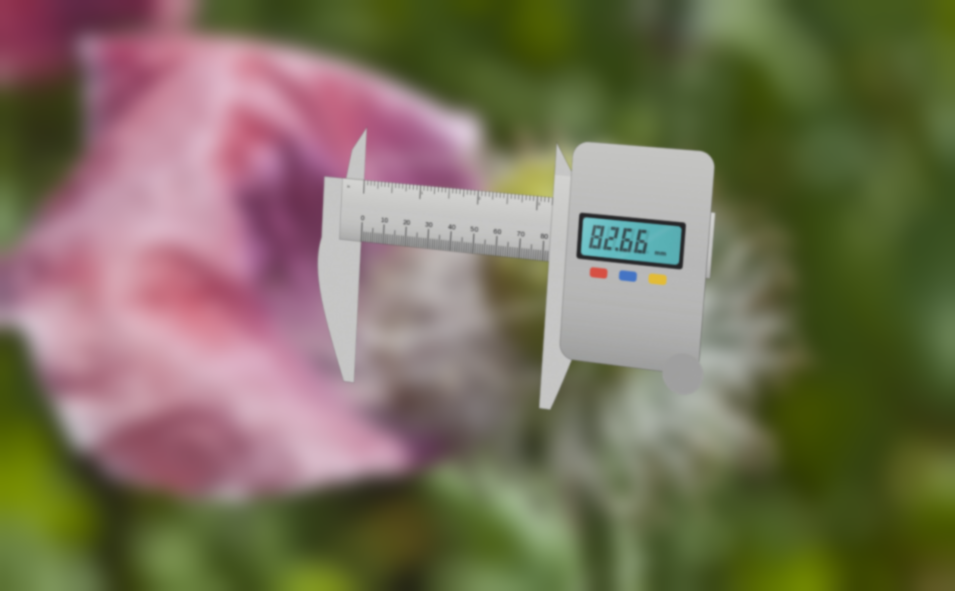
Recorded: 82.66; mm
